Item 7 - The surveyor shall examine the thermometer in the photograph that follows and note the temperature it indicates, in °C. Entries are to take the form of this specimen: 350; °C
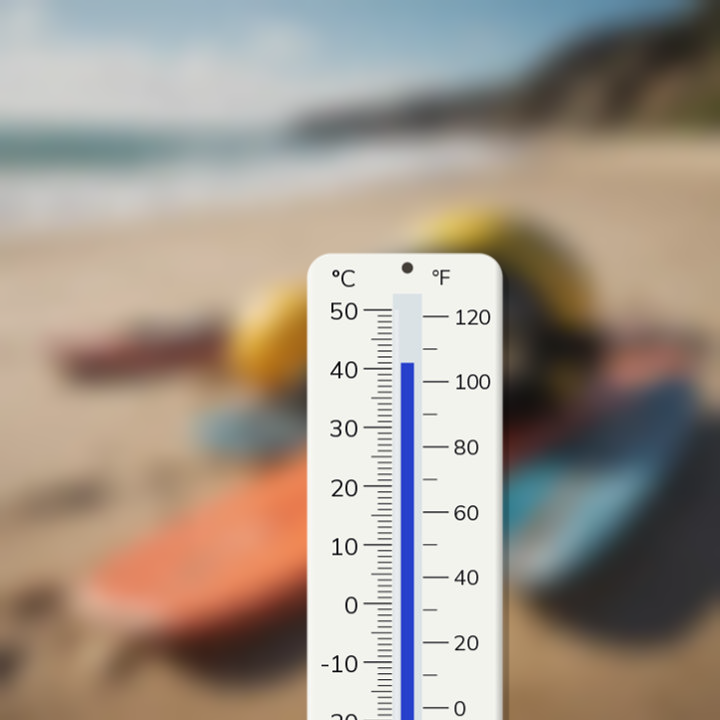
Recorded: 41; °C
